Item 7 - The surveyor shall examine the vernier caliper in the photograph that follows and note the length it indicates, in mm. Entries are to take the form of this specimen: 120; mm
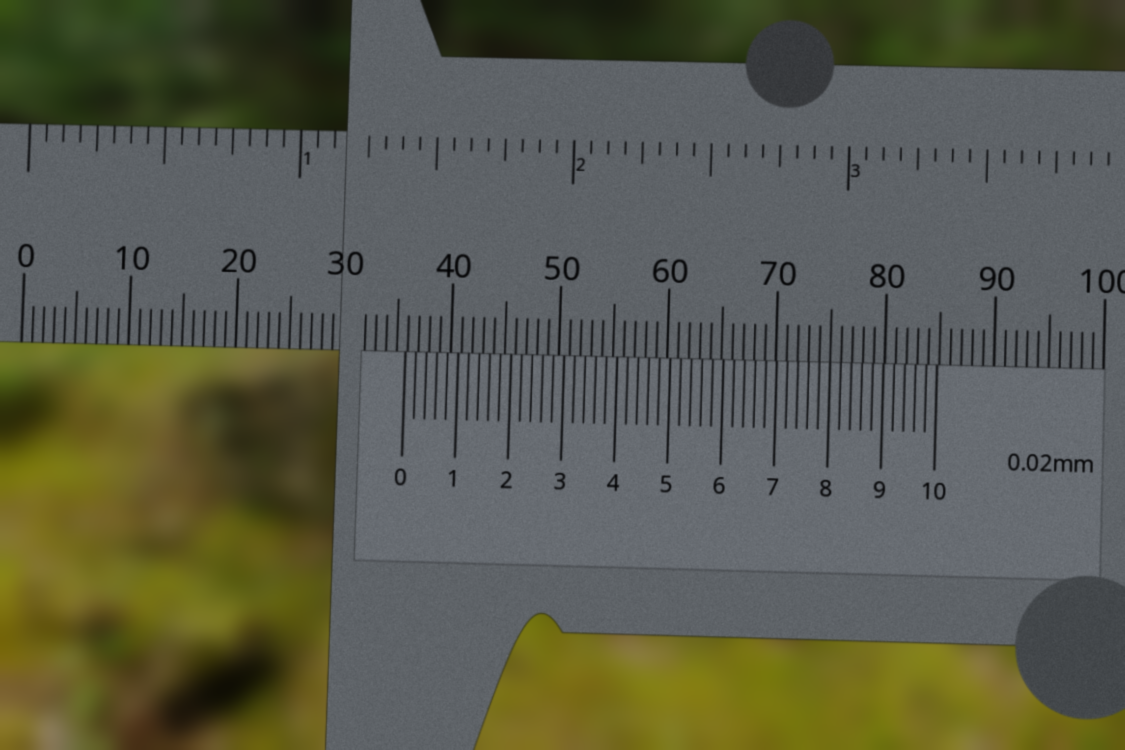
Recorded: 35.8; mm
